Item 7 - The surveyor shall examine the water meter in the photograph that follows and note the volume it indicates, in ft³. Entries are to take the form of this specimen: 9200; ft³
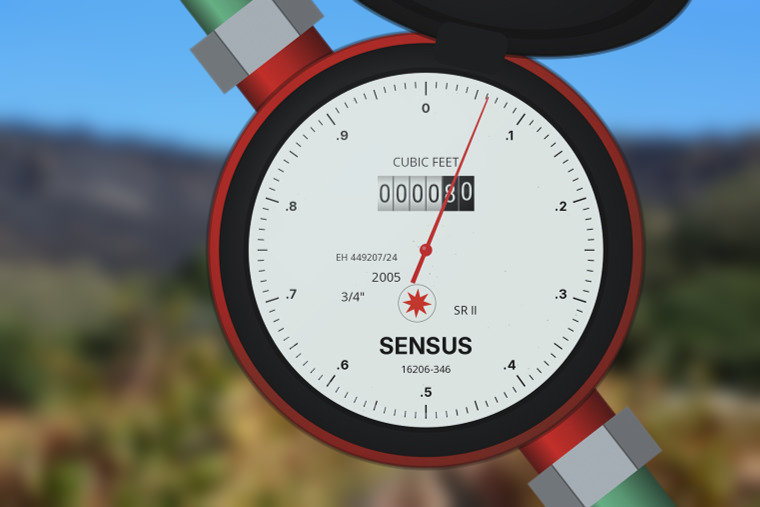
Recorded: 80.06; ft³
